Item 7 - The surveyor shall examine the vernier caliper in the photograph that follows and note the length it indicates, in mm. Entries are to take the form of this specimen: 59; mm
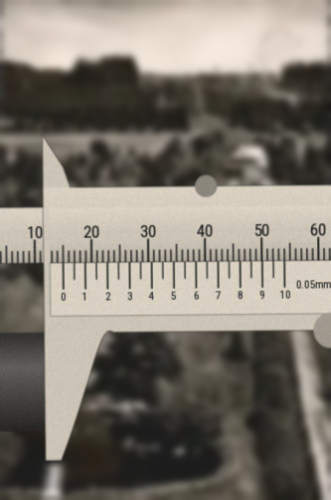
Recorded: 15.0; mm
